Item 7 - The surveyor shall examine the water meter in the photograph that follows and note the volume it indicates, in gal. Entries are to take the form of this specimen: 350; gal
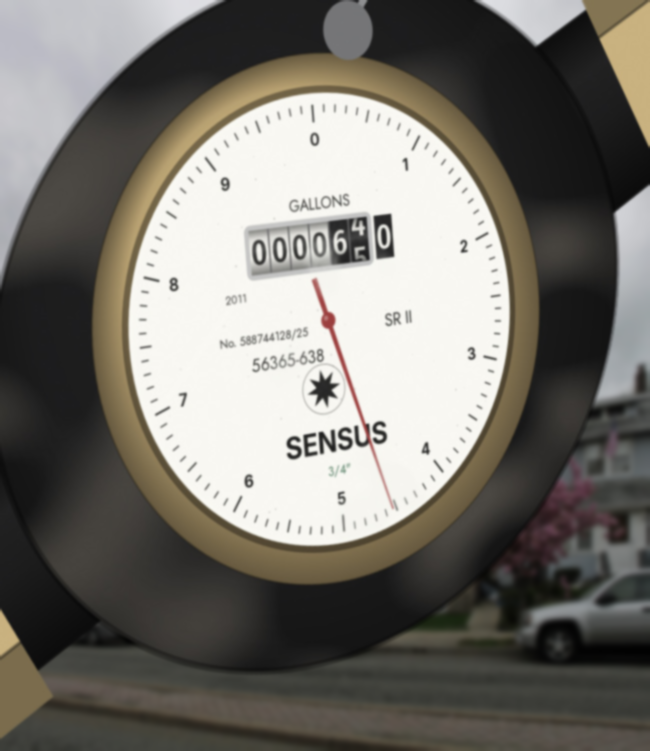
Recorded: 644.5; gal
